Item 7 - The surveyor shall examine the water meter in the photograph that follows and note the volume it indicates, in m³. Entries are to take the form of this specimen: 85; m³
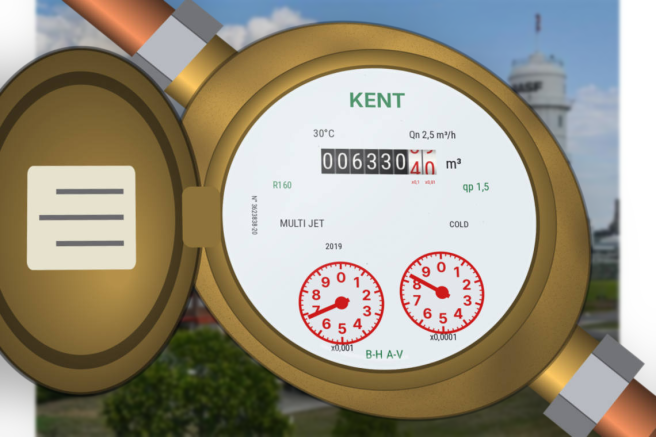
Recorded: 6330.3968; m³
